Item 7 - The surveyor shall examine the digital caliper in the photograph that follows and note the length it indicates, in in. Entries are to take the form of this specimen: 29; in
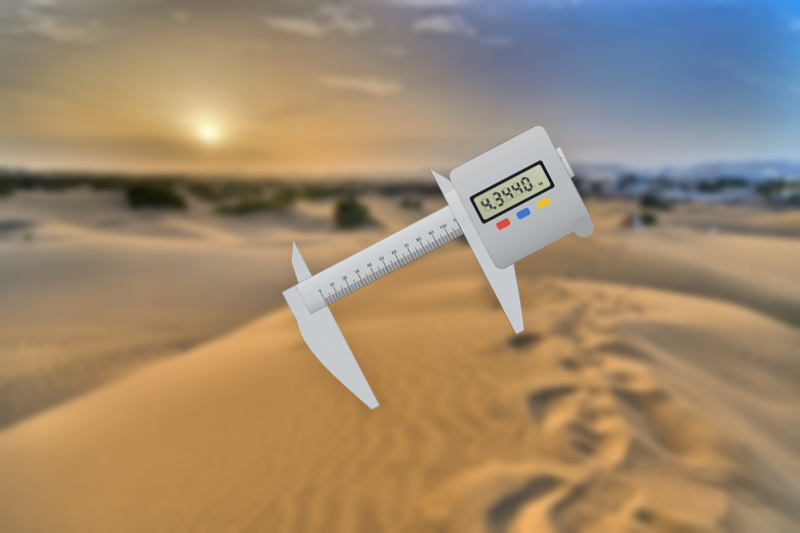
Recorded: 4.3440; in
